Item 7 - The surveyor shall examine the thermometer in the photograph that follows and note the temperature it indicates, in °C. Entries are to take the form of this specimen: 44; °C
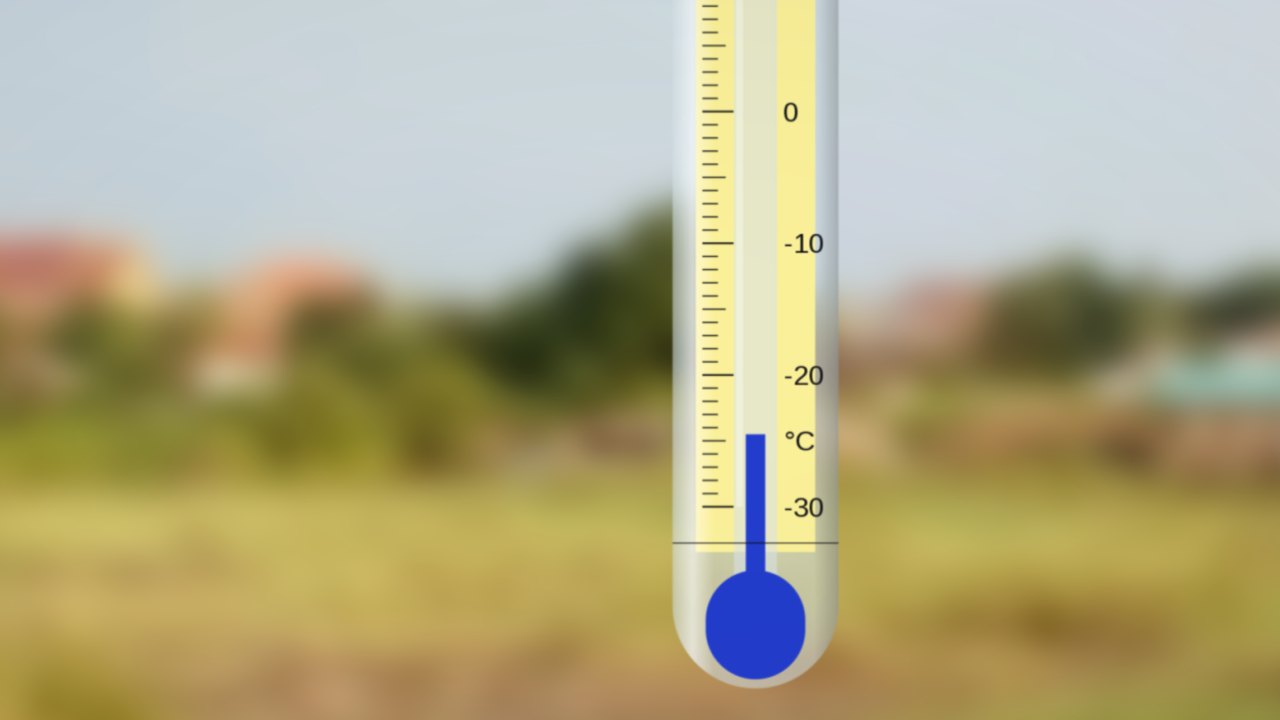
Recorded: -24.5; °C
